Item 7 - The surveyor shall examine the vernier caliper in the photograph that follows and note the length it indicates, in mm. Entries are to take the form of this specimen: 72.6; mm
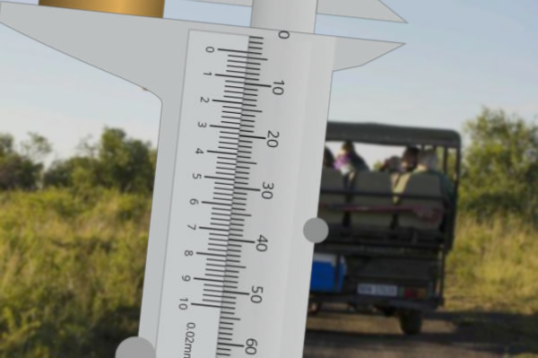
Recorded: 4.0; mm
